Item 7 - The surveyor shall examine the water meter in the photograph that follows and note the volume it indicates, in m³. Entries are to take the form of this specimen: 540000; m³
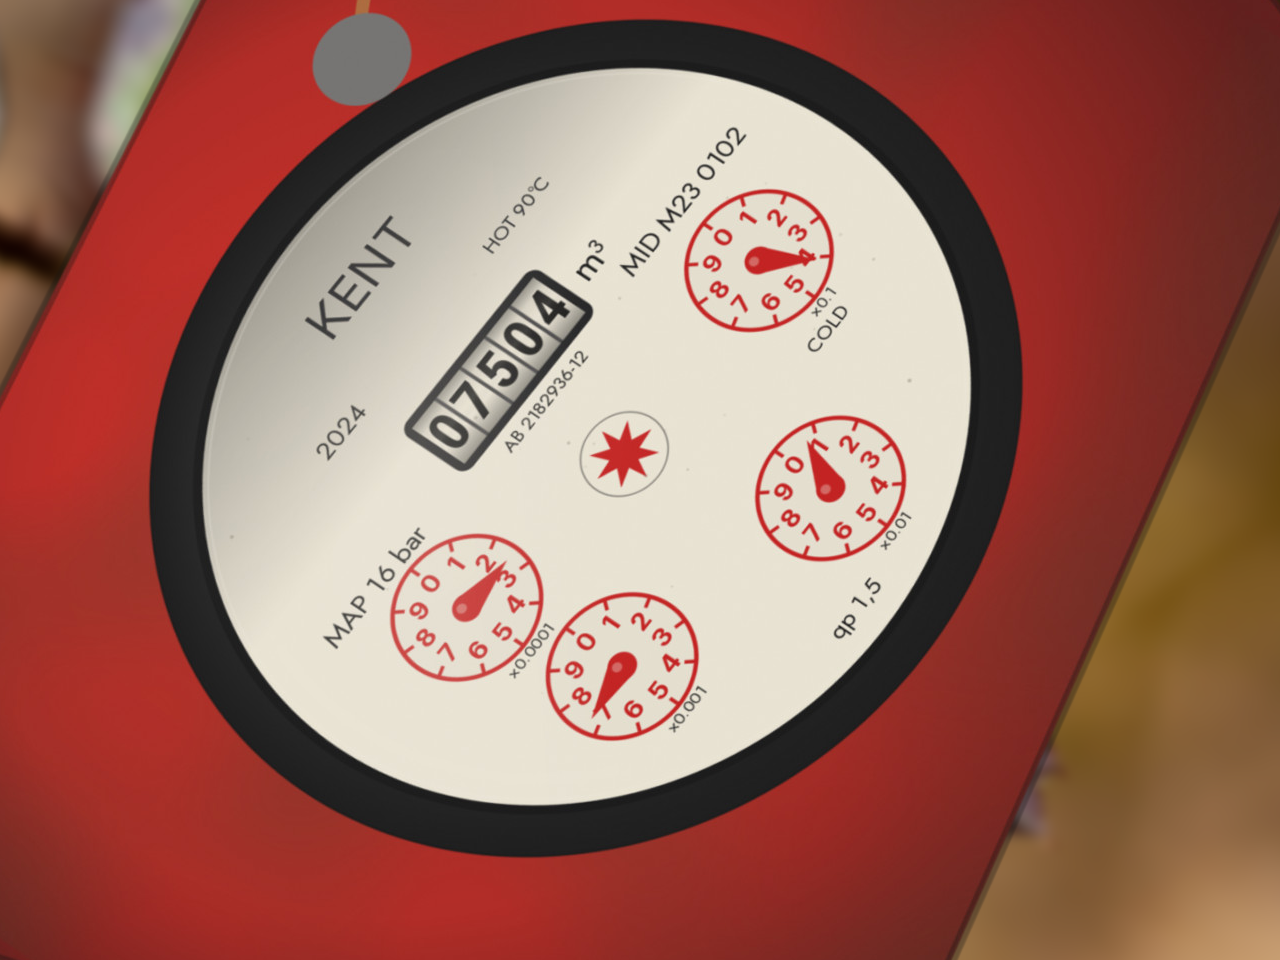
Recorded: 7504.4072; m³
